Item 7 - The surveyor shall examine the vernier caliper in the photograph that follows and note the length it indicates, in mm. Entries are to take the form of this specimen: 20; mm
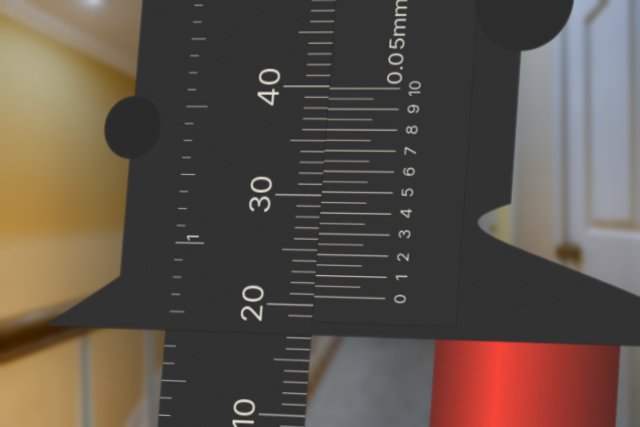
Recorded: 20.8; mm
